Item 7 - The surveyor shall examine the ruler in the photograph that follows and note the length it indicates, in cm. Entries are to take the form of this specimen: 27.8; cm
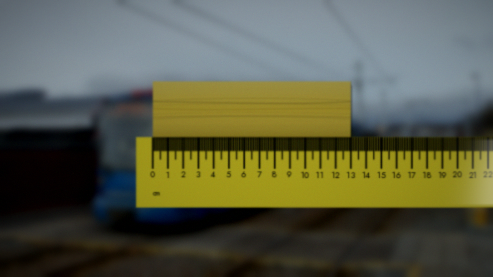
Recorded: 13; cm
